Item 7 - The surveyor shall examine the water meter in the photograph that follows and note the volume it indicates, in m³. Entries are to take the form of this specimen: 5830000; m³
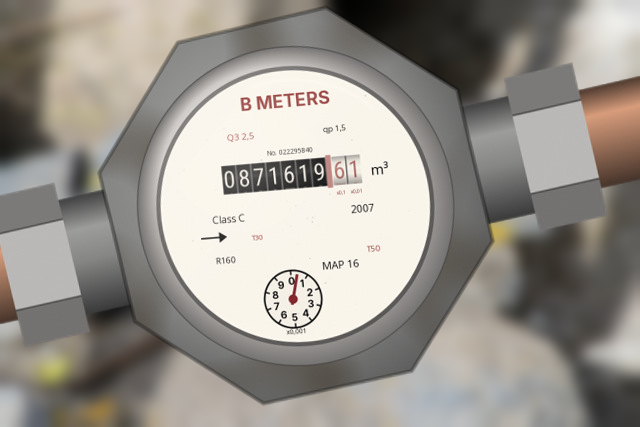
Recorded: 871619.610; m³
